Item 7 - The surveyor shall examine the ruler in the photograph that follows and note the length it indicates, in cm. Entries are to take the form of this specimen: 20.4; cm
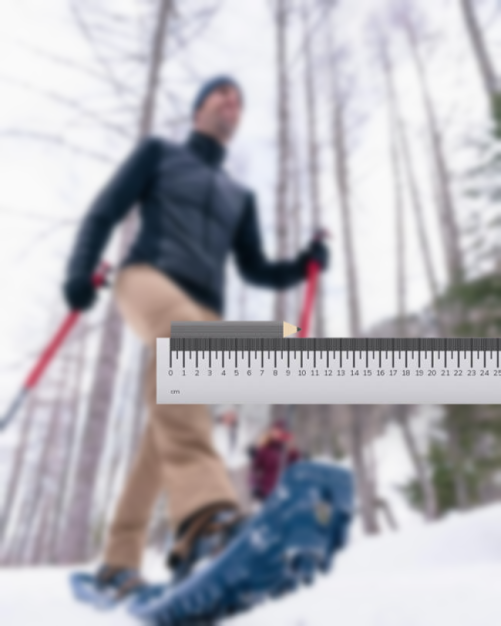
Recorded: 10; cm
